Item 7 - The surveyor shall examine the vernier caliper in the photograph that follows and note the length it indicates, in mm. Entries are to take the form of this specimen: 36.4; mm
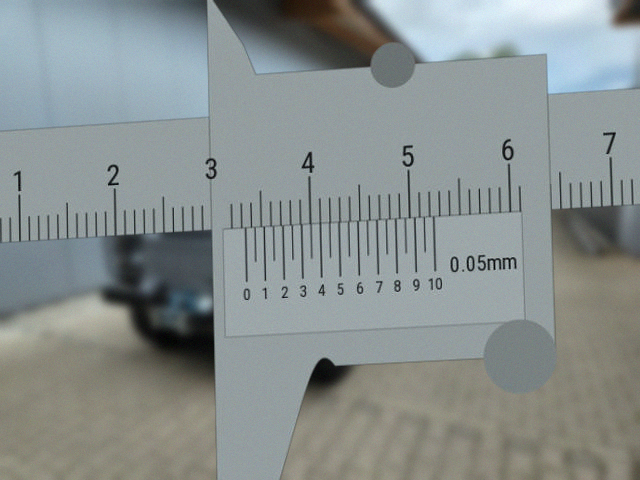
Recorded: 33.4; mm
